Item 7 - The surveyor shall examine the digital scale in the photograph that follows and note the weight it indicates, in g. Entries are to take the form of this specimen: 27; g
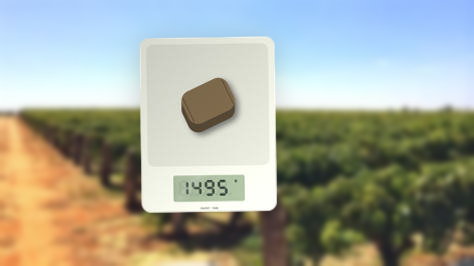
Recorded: 1495; g
